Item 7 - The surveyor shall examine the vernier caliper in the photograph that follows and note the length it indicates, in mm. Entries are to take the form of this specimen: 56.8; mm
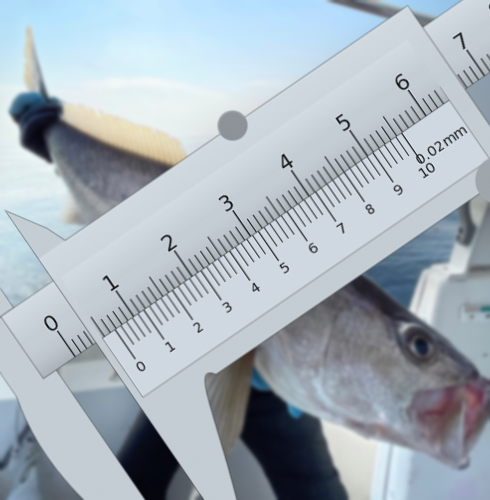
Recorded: 6.8; mm
